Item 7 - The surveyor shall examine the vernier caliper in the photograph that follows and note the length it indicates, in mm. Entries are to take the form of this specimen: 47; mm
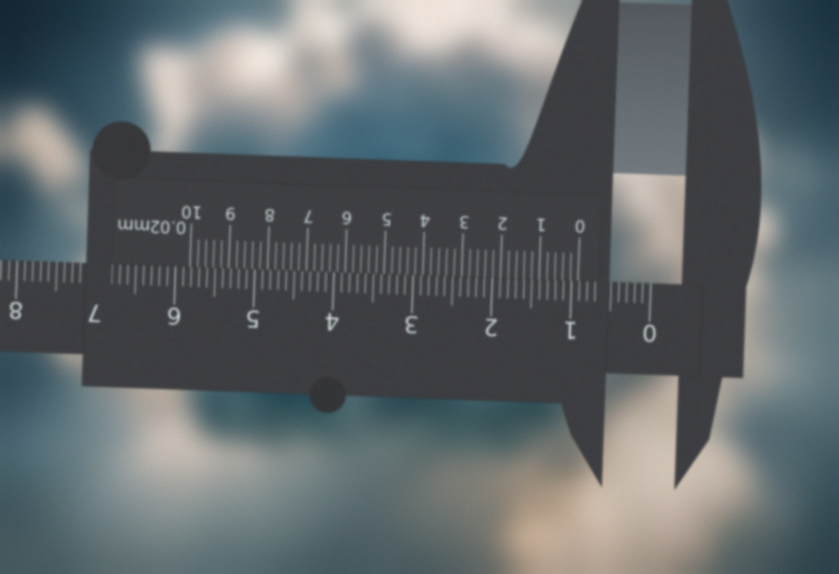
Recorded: 9.2; mm
